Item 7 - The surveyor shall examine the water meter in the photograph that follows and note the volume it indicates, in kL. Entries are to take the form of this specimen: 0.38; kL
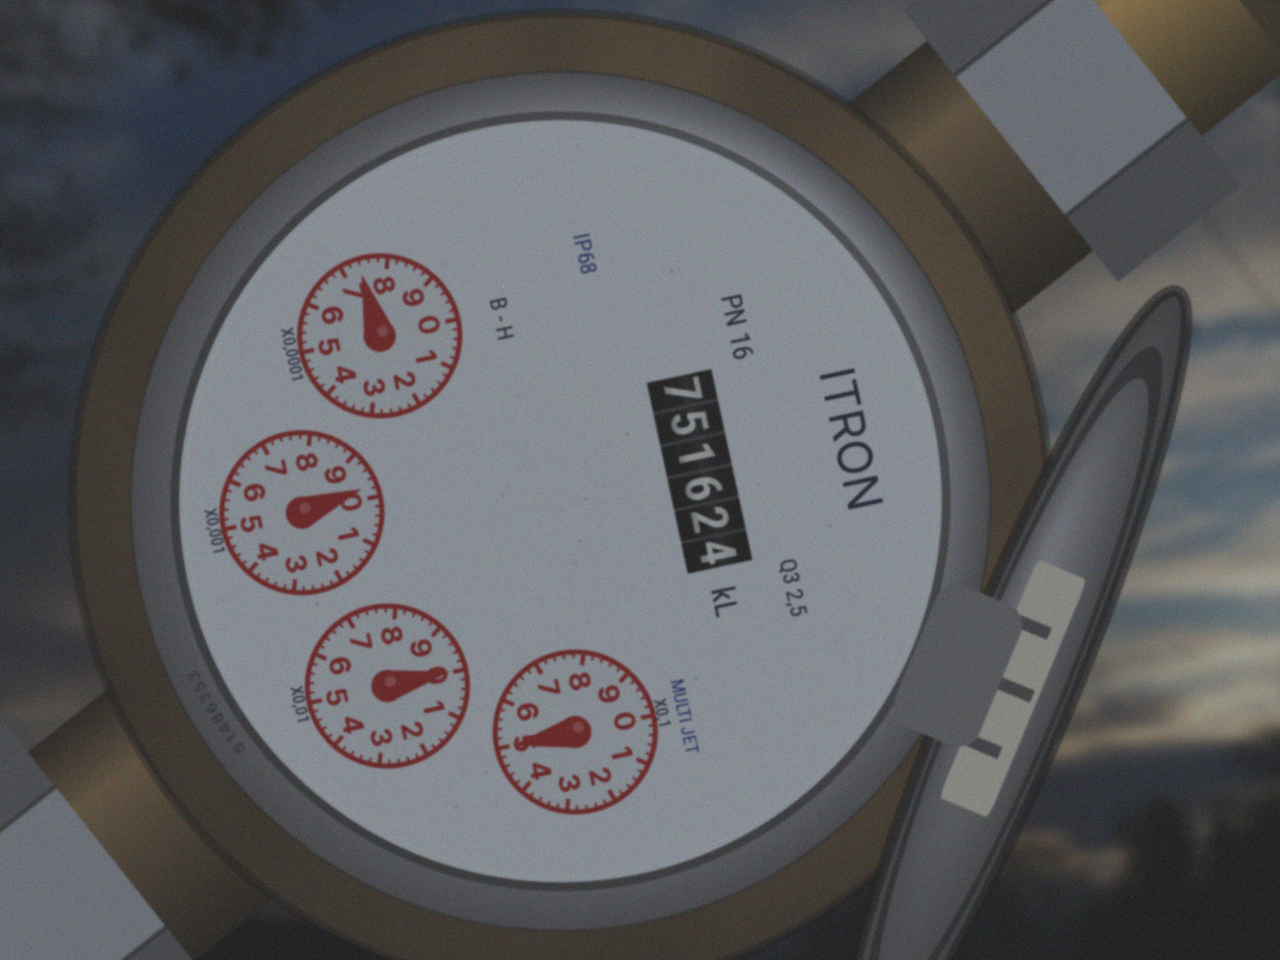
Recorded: 751624.4997; kL
